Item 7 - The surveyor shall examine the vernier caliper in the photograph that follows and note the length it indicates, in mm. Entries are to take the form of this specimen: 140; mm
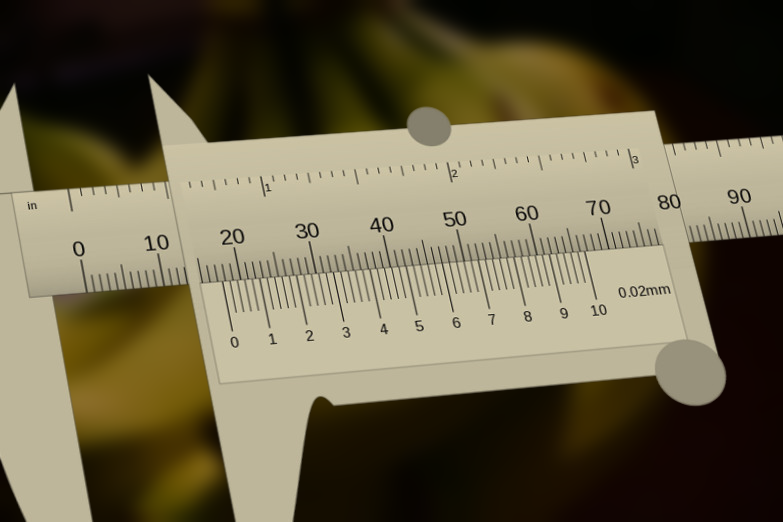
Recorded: 17.6; mm
